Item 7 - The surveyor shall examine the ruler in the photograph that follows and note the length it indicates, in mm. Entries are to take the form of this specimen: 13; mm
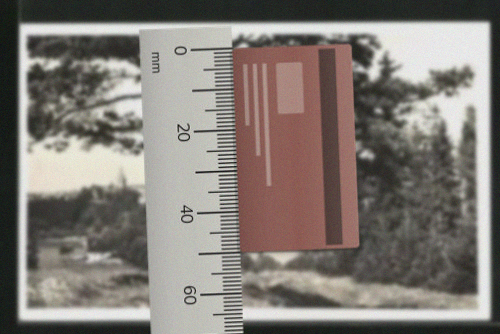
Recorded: 50; mm
